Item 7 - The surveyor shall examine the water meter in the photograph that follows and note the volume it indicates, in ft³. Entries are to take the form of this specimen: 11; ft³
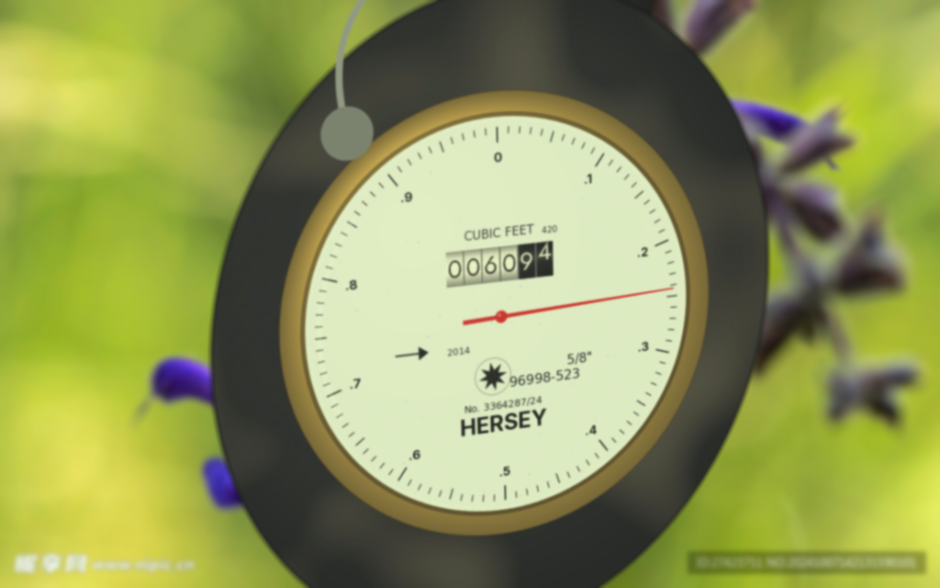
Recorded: 6094.24; ft³
